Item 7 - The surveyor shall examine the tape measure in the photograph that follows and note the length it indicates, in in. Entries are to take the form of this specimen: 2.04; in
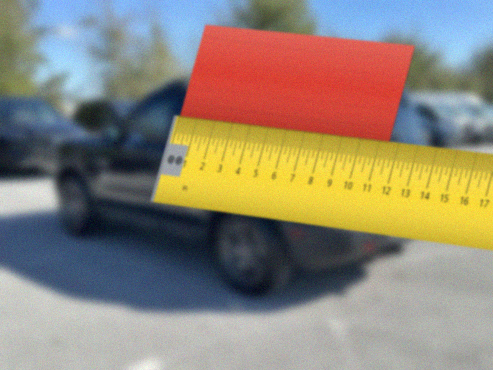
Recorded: 11.5; in
